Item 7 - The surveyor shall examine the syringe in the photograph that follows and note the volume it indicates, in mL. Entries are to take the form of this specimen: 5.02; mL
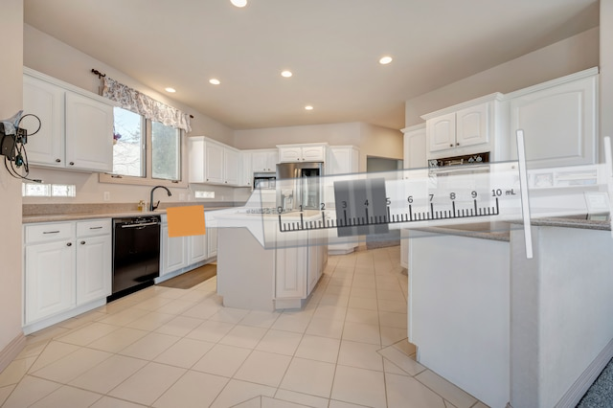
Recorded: 2.6; mL
